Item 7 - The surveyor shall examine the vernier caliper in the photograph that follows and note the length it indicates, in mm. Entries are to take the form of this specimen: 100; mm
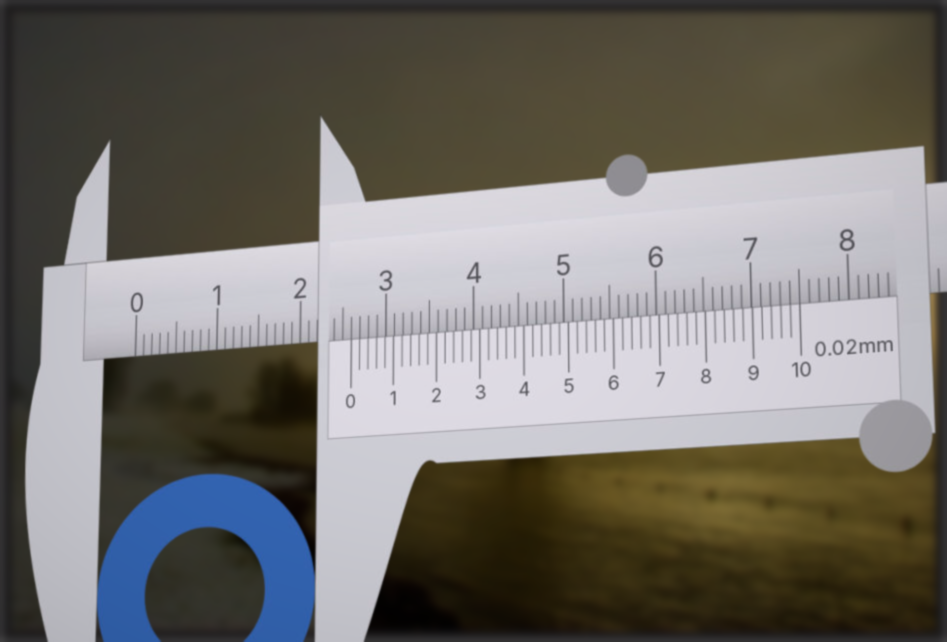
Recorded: 26.0; mm
